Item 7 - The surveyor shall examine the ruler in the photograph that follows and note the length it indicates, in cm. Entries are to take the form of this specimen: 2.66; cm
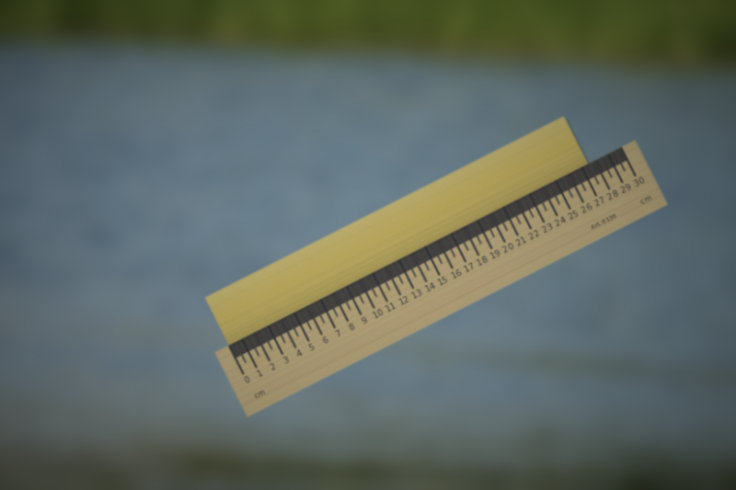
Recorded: 27.5; cm
